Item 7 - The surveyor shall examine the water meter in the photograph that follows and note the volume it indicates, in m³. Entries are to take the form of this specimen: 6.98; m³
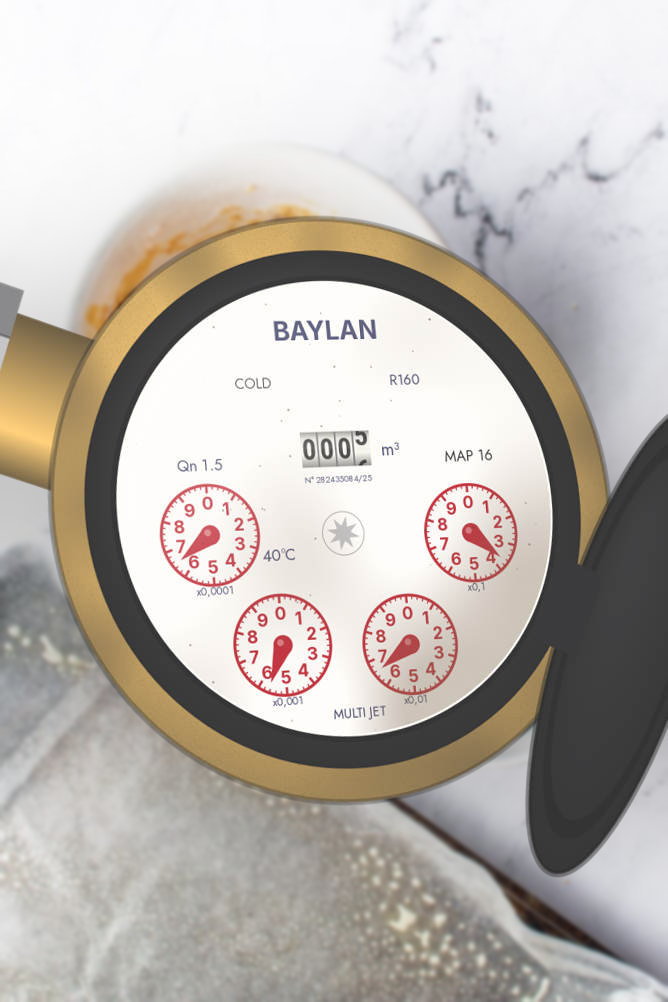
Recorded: 5.3656; m³
